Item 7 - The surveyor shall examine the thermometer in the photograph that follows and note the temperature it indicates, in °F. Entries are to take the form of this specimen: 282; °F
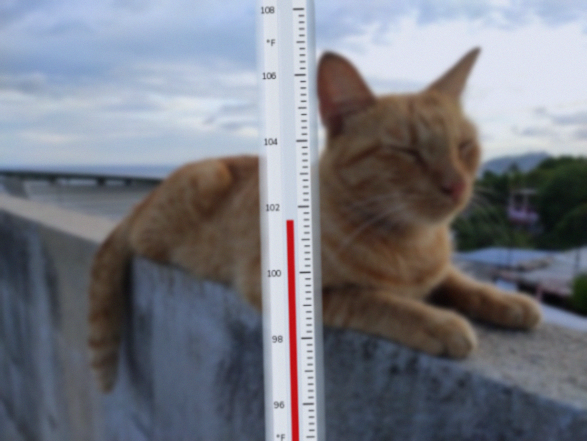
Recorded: 101.6; °F
